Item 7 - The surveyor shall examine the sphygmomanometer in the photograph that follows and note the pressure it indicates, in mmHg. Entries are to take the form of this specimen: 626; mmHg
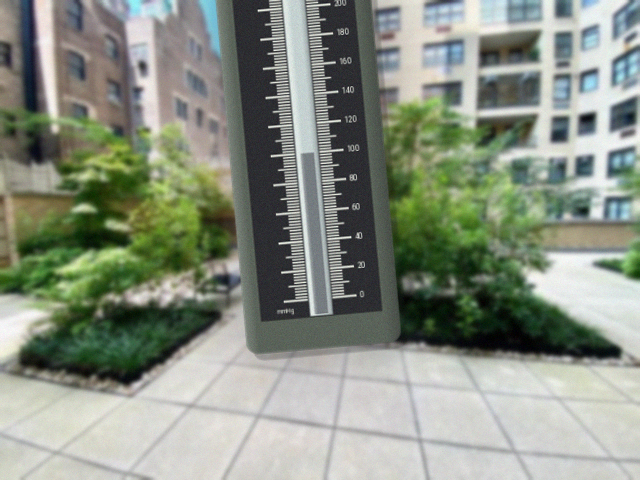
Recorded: 100; mmHg
